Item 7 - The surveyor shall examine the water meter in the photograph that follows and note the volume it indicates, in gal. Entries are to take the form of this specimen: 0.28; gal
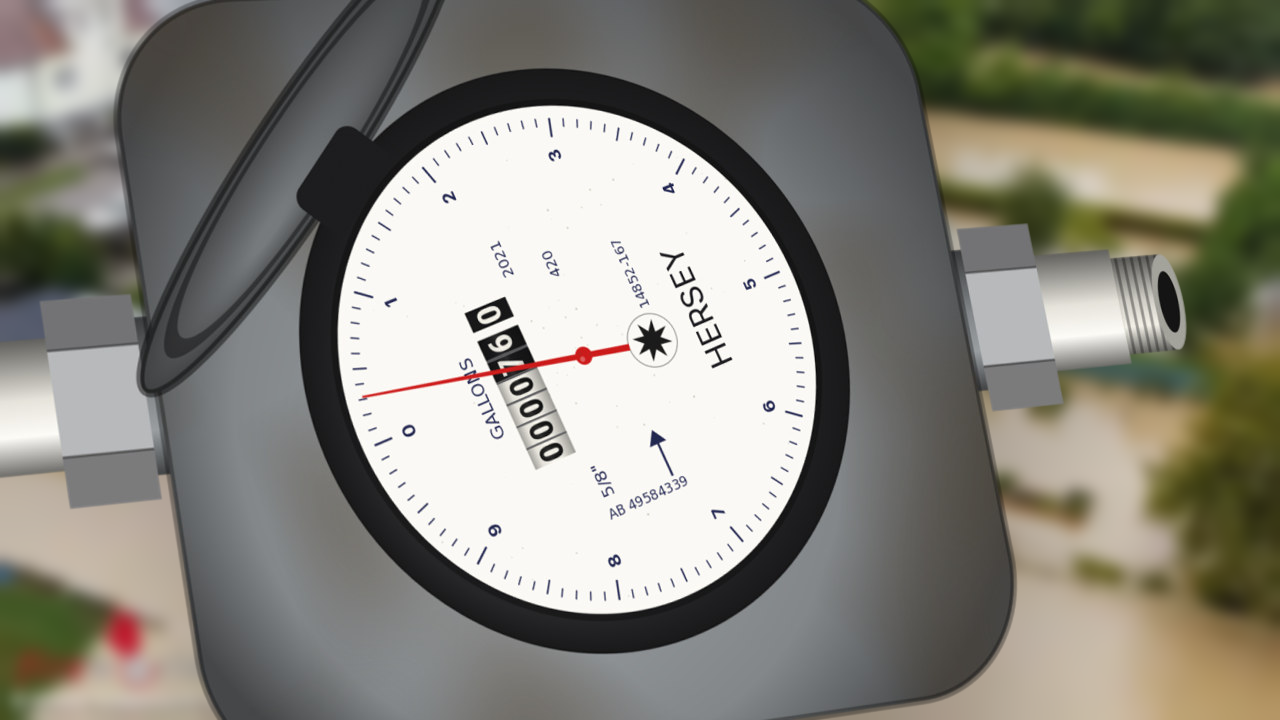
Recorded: 760.3; gal
